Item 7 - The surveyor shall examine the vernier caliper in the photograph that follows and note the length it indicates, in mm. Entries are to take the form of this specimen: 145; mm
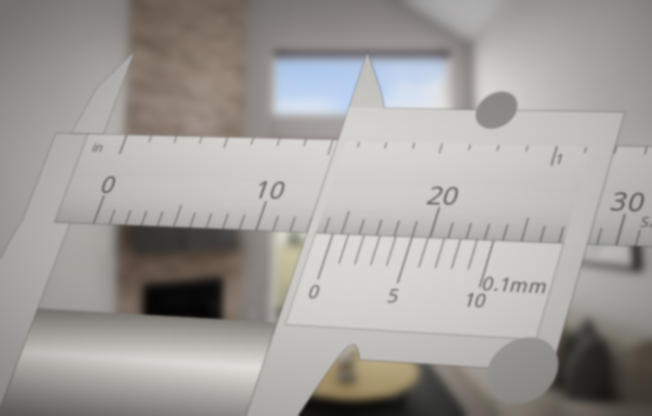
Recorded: 14.5; mm
